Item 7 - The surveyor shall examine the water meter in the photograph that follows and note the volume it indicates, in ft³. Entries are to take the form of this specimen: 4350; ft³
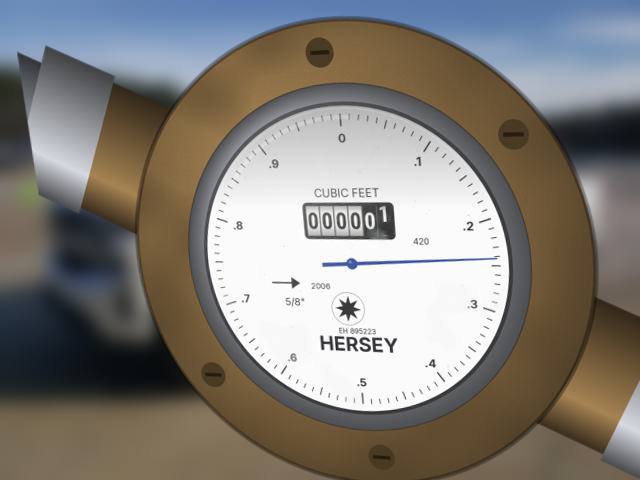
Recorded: 1.24; ft³
